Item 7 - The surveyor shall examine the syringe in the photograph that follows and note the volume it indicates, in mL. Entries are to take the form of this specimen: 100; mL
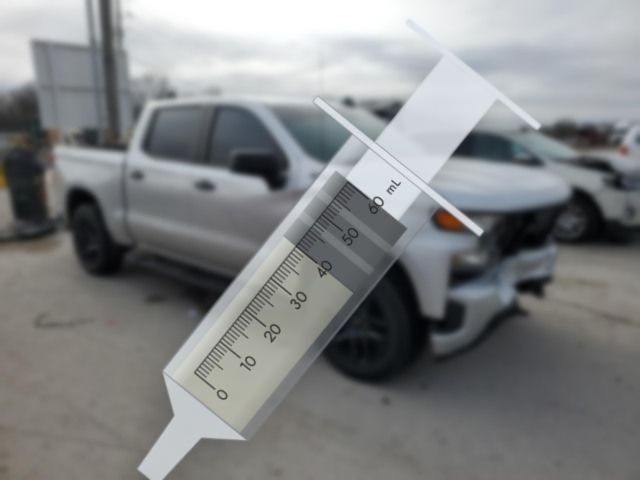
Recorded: 40; mL
